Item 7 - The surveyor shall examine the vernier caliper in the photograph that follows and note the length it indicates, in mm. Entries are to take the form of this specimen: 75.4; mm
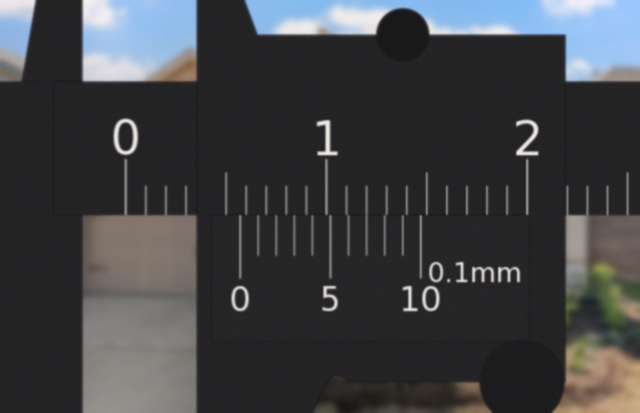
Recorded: 5.7; mm
